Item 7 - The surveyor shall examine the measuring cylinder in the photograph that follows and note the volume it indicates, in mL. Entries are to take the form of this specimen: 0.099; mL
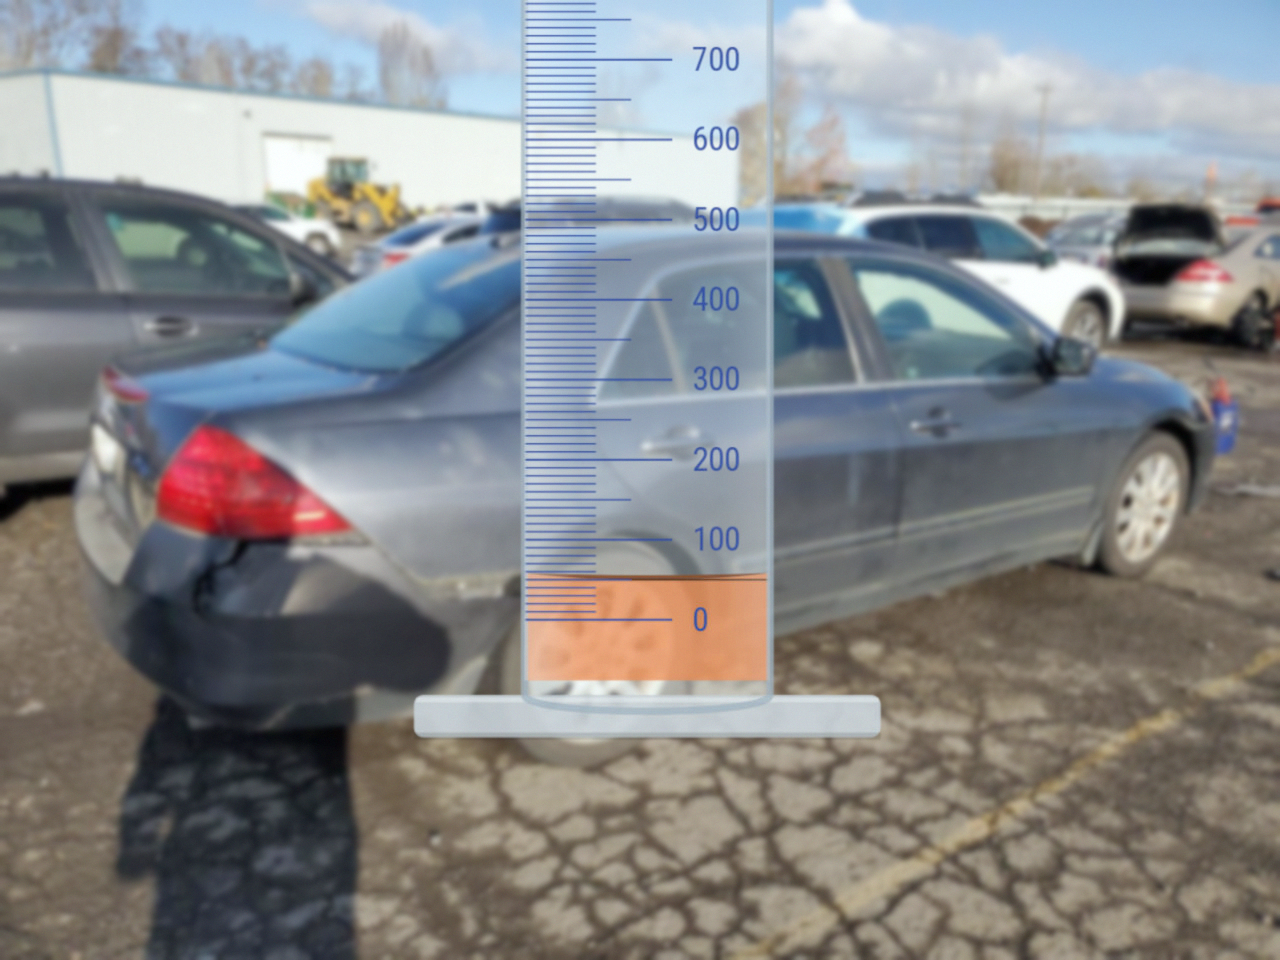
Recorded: 50; mL
